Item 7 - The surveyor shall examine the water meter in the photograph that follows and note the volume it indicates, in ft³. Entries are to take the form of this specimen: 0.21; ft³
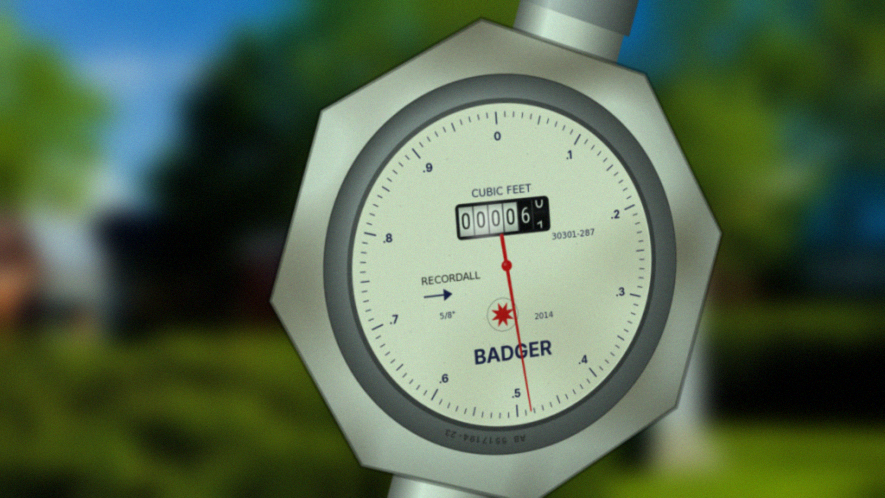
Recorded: 60.48; ft³
